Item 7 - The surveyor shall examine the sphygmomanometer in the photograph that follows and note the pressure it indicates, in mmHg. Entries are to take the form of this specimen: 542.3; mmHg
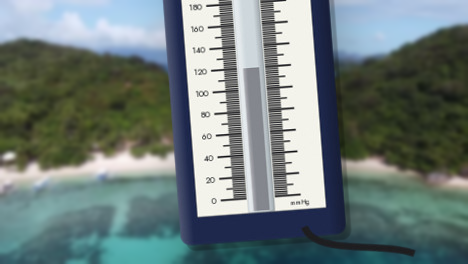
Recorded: 120; mmHg
